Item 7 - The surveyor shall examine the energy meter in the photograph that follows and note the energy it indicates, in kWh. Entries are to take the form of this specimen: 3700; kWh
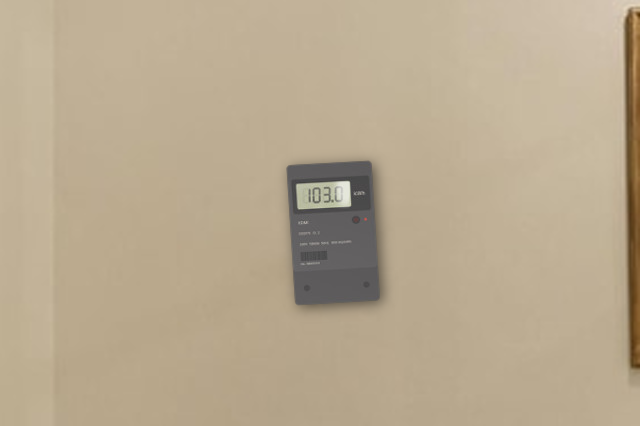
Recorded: 103.0; kWh
